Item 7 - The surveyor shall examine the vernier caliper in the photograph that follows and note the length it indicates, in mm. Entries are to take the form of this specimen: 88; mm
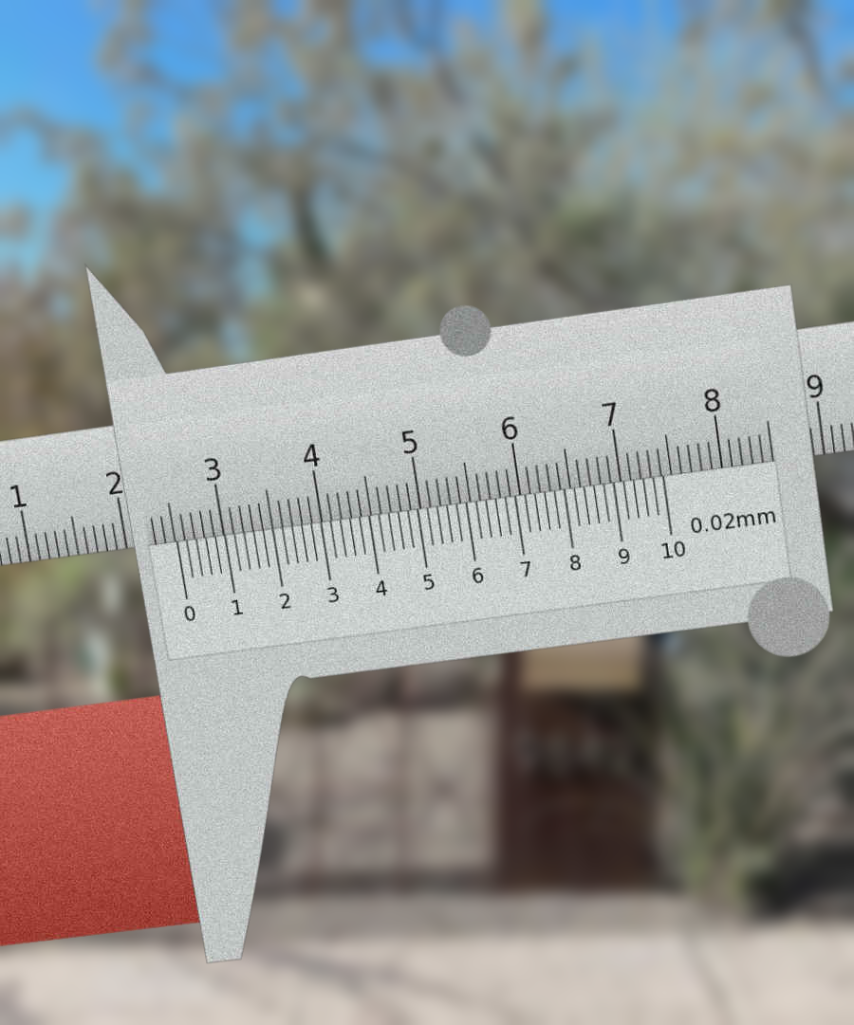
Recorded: 25.2; mm
